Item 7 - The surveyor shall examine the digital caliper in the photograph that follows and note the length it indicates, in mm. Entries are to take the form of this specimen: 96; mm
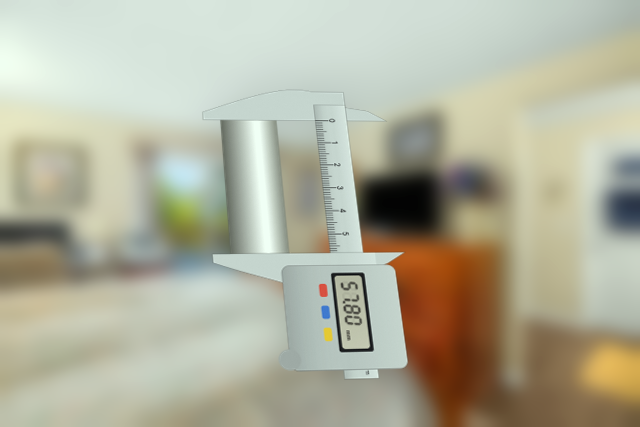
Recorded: 57.80; mm
